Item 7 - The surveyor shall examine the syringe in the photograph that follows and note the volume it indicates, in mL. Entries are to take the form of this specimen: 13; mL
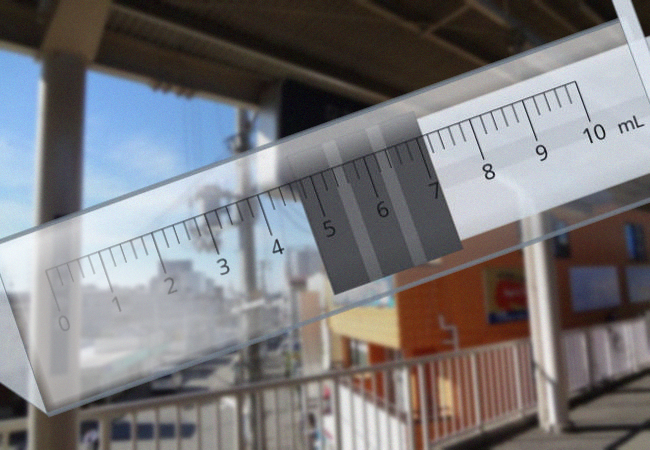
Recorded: 4.7; mL
